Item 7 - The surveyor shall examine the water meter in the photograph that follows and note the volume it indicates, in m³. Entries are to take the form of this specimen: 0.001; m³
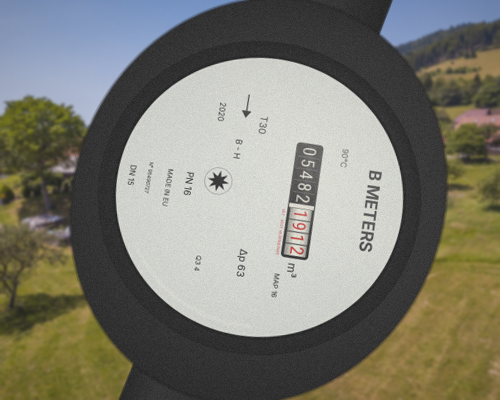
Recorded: 5482.1912; m³
